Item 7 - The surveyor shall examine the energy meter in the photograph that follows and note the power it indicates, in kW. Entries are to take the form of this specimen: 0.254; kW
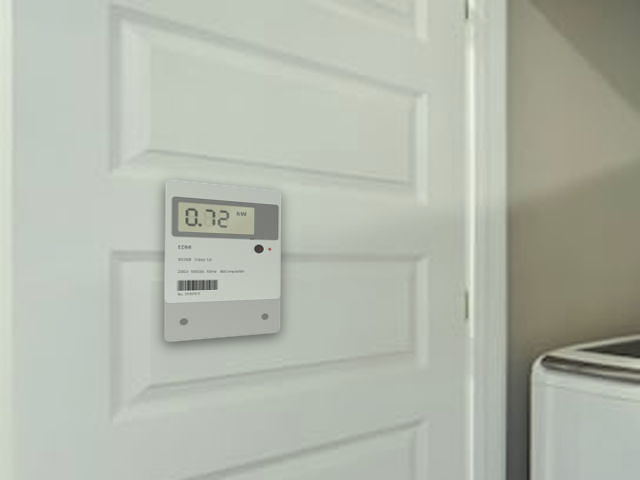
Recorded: 0.72; kW
